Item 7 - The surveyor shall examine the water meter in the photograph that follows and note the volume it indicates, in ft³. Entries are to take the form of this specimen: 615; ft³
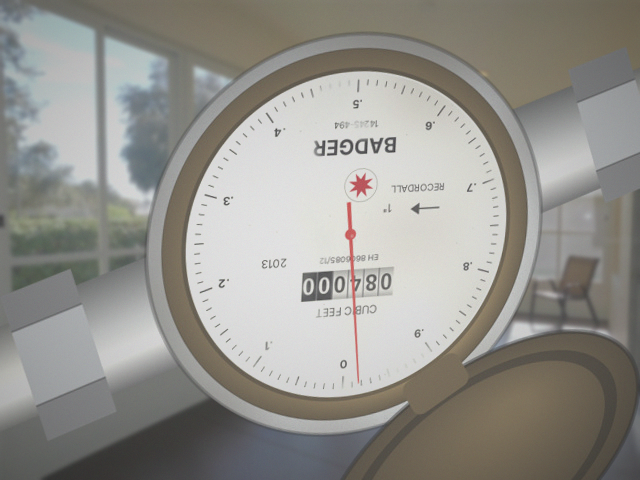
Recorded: 83999.98; ft³
